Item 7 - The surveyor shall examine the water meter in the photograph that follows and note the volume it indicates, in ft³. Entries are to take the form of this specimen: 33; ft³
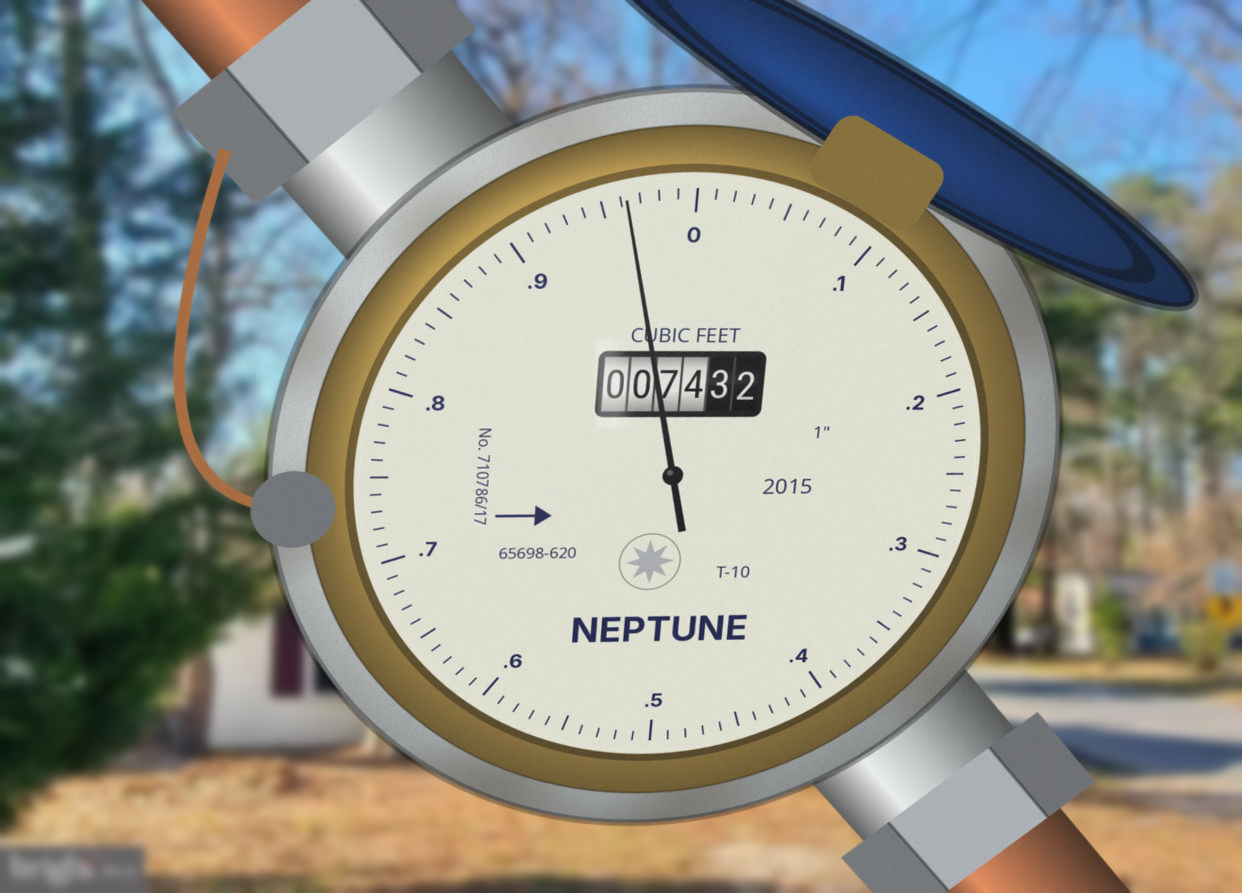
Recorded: 7431.96; ft³
